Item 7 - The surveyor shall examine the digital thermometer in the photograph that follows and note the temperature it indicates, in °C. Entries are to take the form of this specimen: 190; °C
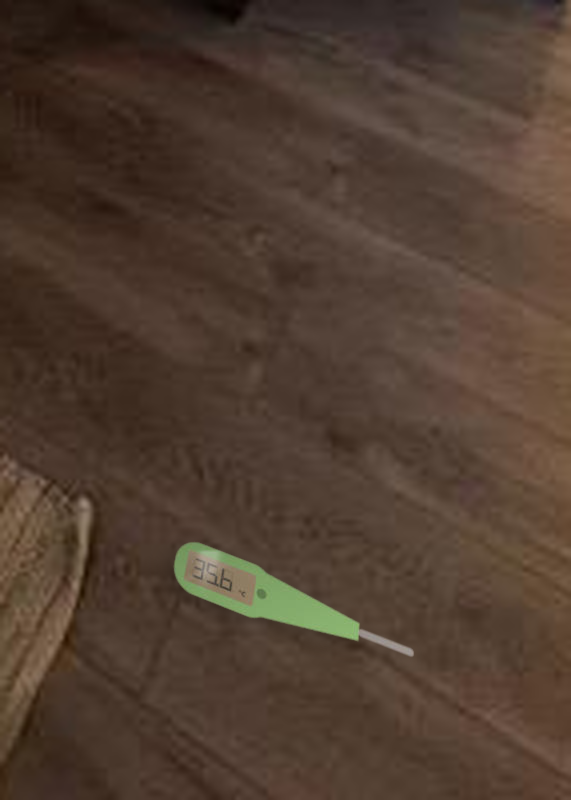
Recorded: 35.6; °C
